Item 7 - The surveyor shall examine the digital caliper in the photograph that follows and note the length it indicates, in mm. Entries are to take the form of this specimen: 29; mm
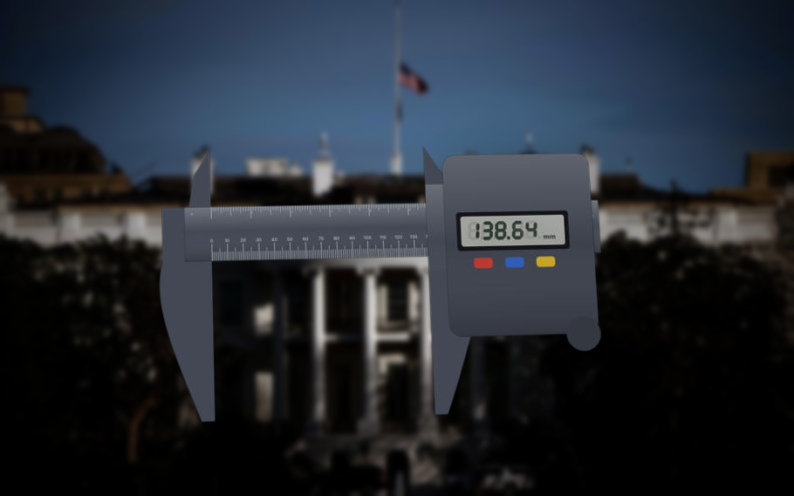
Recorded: 138.64; mm
